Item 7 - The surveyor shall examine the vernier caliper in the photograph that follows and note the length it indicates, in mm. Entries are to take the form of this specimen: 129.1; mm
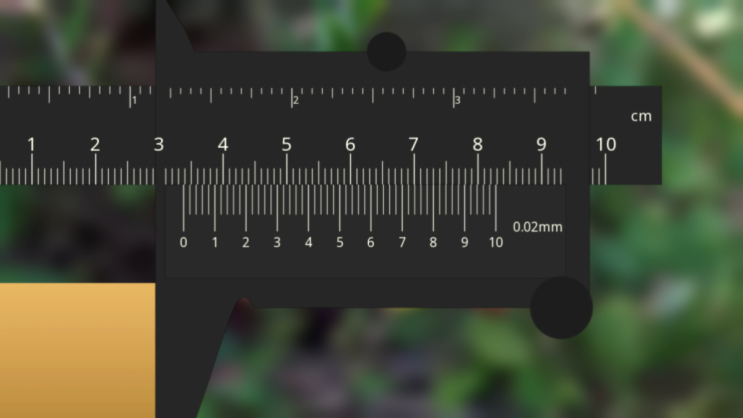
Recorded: 33.8; mm
